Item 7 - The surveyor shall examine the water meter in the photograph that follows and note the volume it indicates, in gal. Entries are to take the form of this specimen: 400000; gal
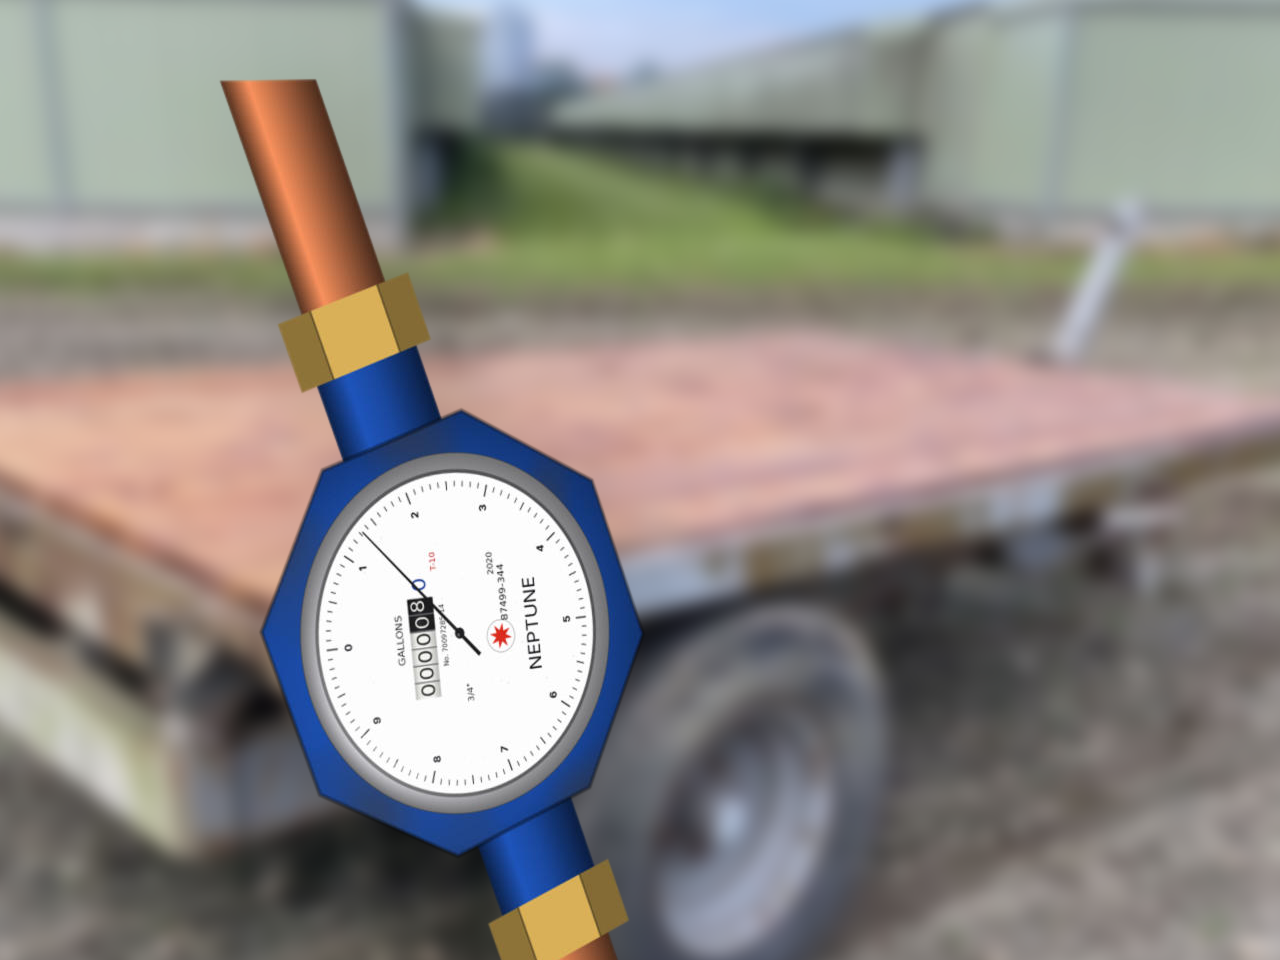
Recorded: 81.3; gal
